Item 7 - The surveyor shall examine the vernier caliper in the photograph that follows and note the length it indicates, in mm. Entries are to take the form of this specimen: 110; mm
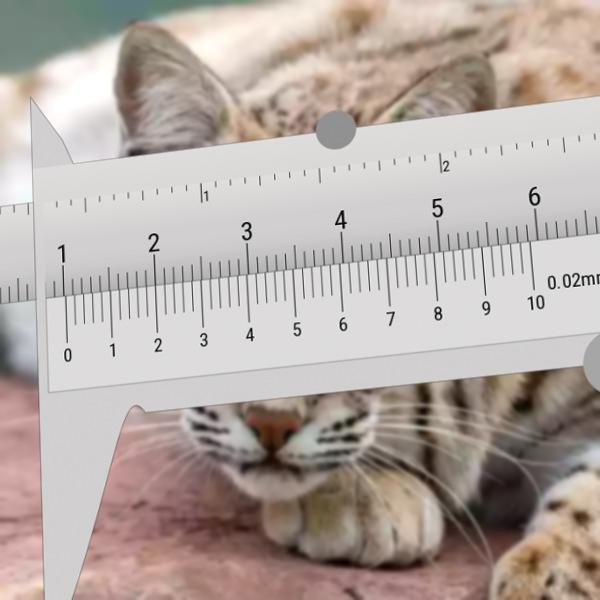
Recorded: 10.2; mm
